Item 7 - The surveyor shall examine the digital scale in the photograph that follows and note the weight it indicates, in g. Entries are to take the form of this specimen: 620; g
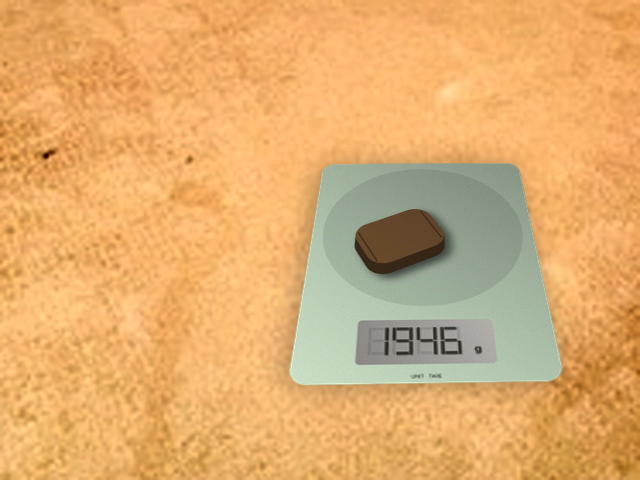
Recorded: 1946; g
